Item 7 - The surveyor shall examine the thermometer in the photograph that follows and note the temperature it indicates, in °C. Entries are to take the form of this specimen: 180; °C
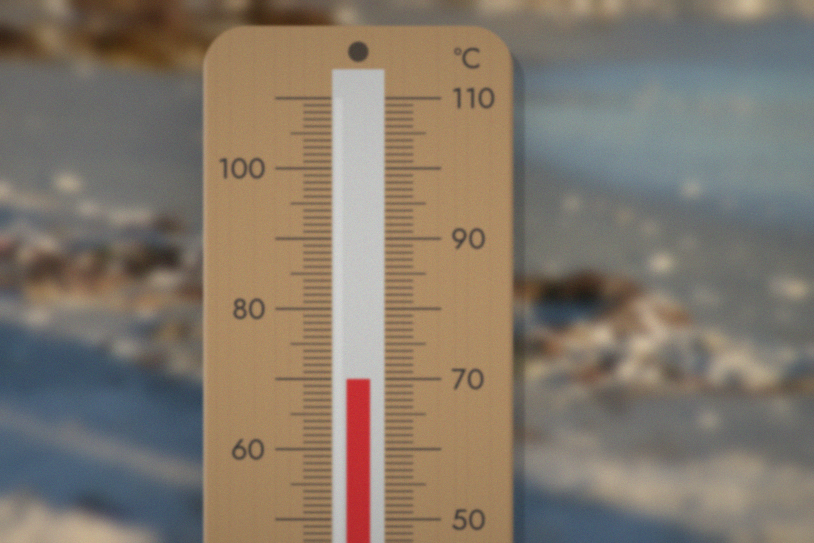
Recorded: 70; °C
